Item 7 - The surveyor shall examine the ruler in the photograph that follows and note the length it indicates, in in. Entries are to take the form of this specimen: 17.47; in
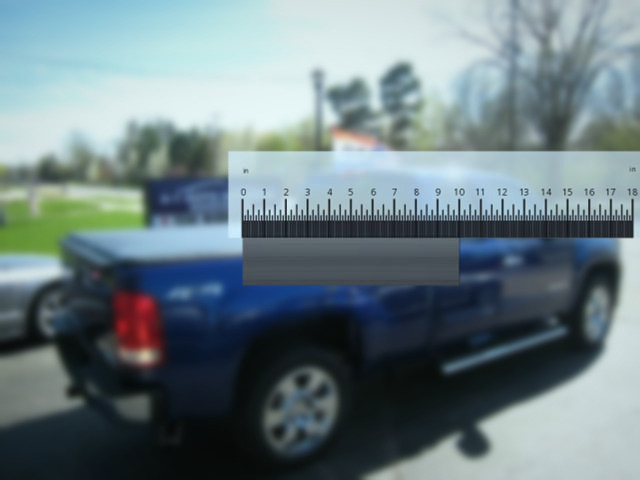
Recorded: 10; in
